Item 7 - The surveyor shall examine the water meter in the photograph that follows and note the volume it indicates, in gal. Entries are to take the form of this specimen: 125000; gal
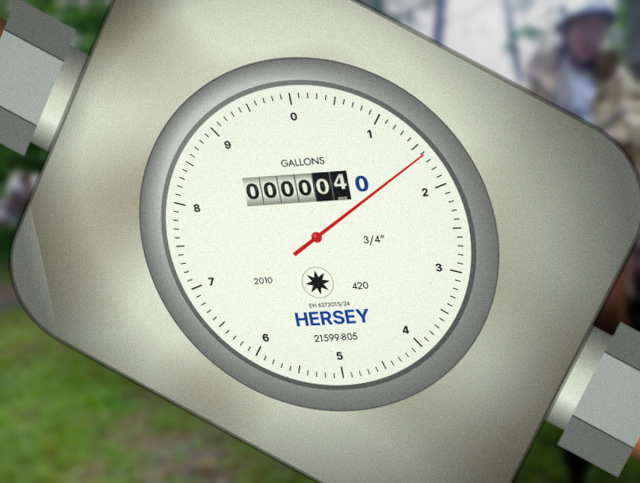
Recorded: 41.6; gal
